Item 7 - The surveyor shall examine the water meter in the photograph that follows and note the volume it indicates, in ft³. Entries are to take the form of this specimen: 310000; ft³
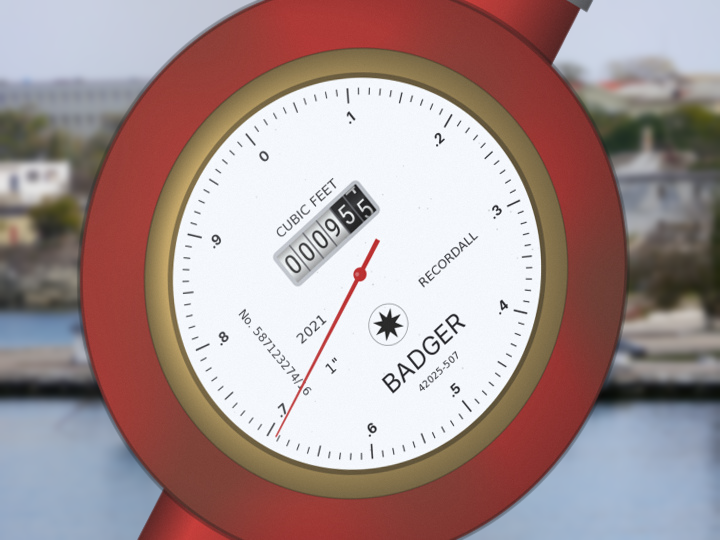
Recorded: 954.69; ft³
